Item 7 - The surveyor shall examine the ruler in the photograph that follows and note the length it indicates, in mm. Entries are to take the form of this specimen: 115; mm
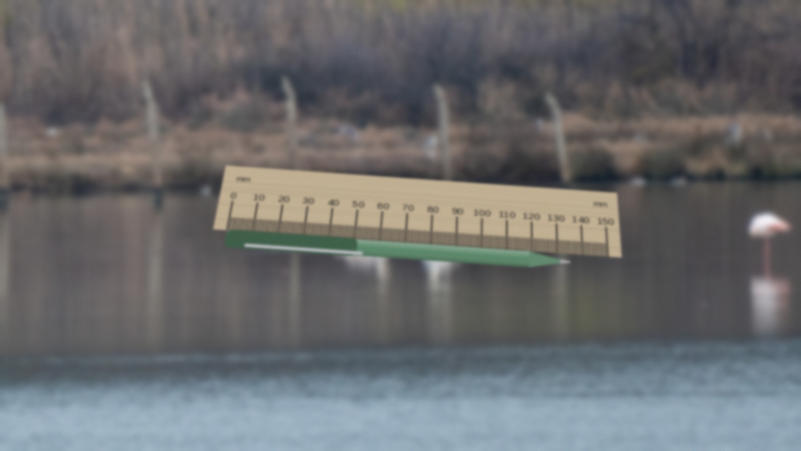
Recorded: 135; mm
